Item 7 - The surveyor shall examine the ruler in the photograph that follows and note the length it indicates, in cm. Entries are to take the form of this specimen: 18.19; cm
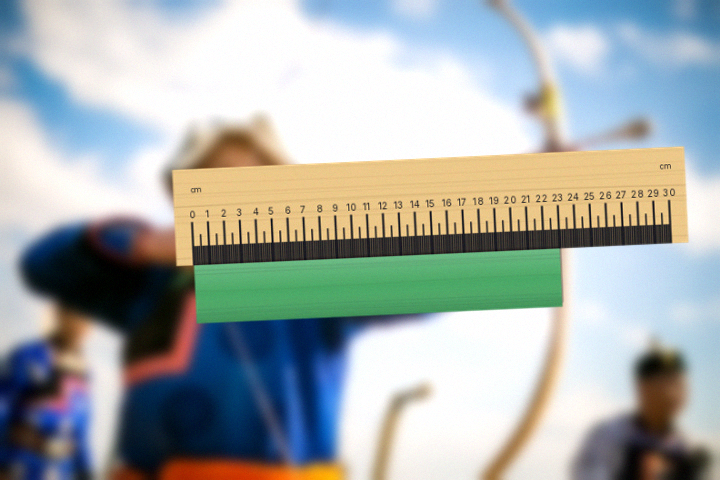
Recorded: 23; cm
